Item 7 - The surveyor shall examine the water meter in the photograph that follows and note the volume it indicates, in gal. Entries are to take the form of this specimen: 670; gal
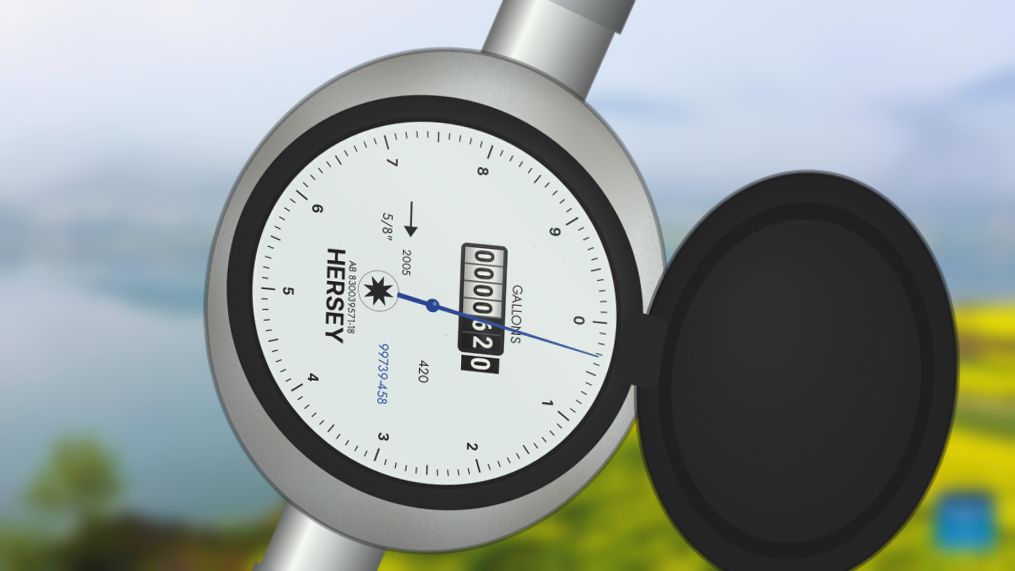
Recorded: 620.3; gal
